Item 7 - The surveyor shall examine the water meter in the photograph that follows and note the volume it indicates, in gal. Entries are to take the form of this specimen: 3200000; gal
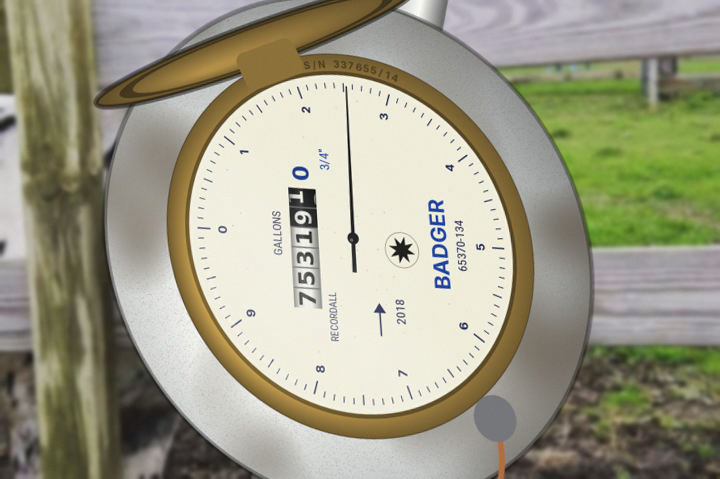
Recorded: 7531912.5; gal
